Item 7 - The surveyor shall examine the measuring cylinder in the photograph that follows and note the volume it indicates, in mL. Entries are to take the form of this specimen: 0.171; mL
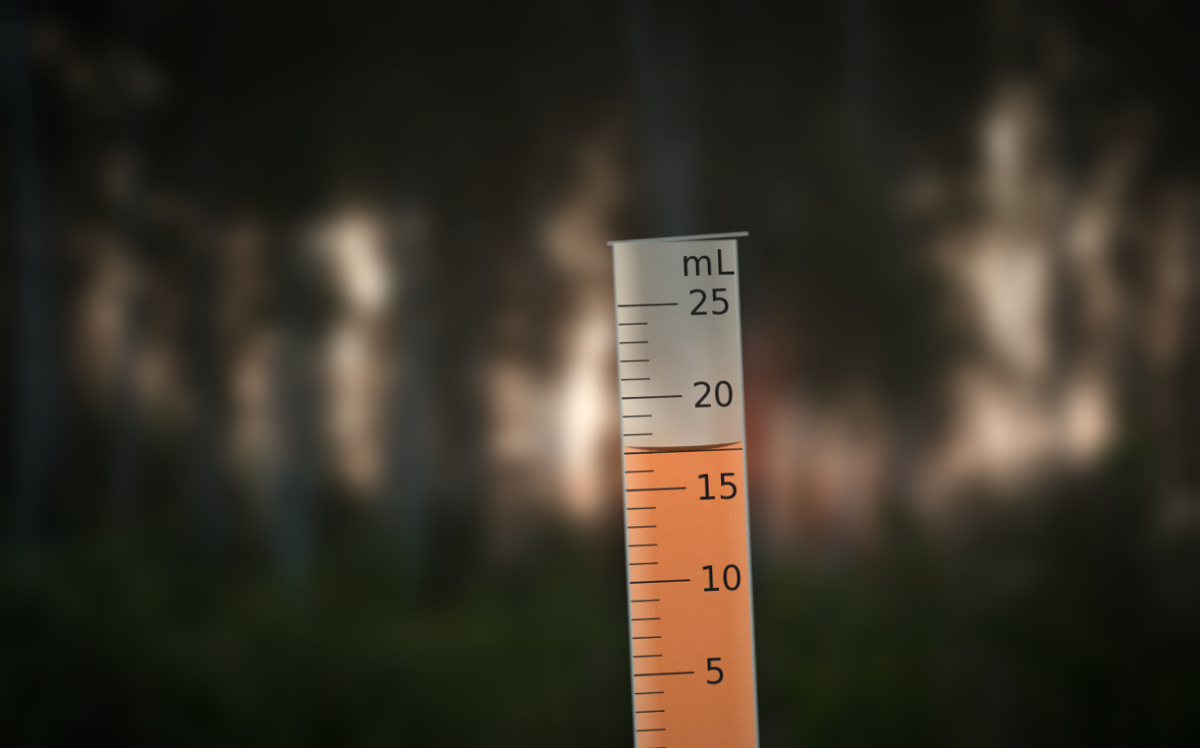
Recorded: 17; mL
